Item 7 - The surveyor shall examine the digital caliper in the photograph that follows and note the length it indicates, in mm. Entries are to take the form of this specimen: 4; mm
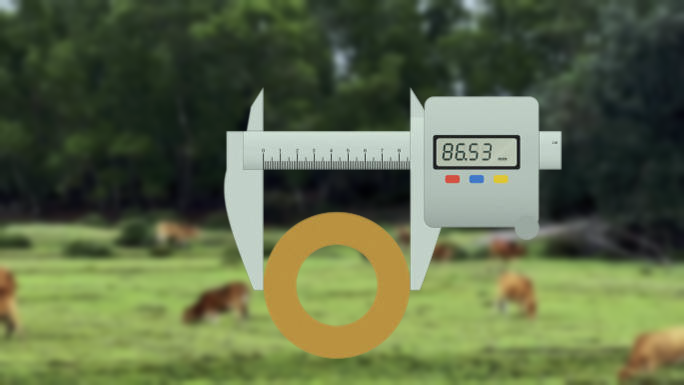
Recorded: 86.53; mm
